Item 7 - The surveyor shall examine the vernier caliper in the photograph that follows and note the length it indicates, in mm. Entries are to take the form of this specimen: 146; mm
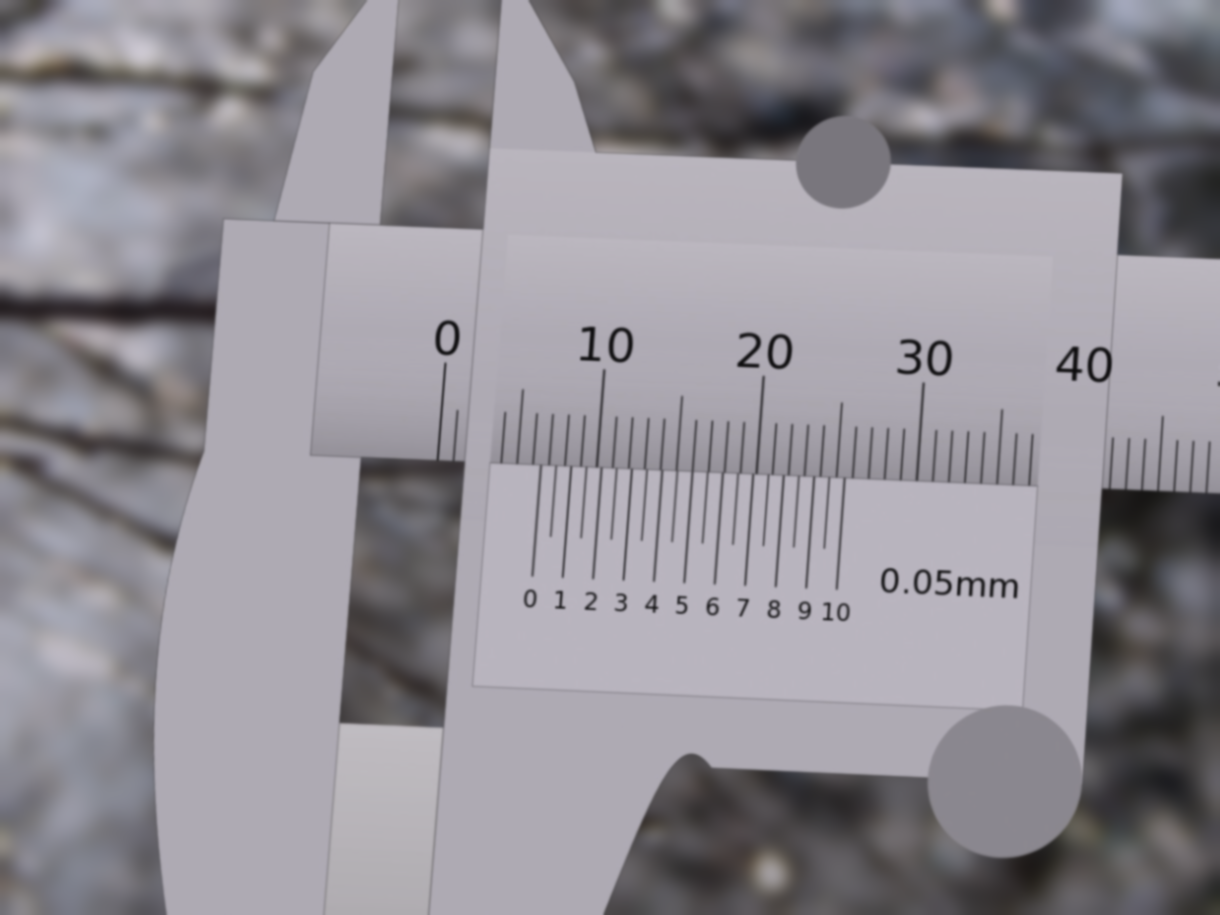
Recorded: 6.5; mm
